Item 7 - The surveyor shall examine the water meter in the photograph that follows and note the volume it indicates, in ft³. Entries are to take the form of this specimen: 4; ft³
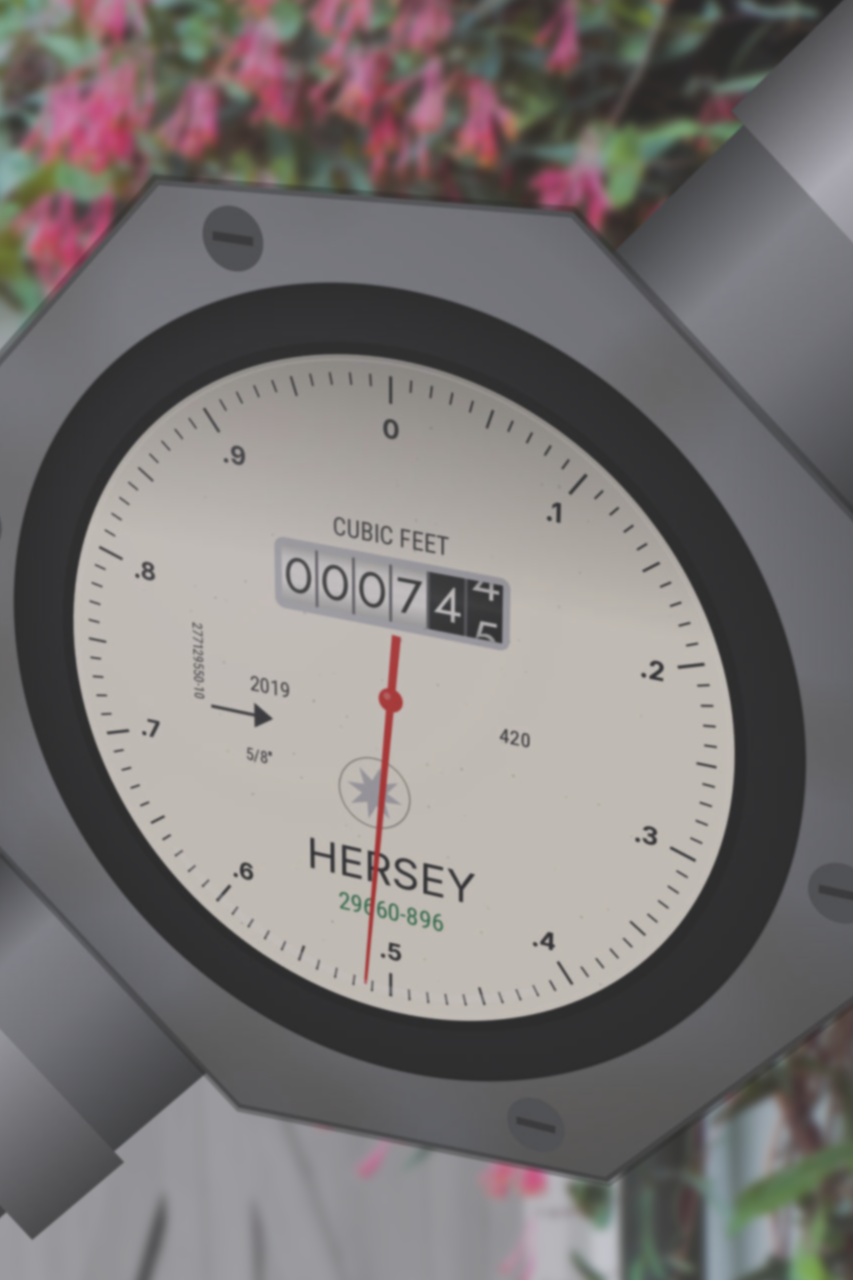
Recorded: 744.51; ft³
